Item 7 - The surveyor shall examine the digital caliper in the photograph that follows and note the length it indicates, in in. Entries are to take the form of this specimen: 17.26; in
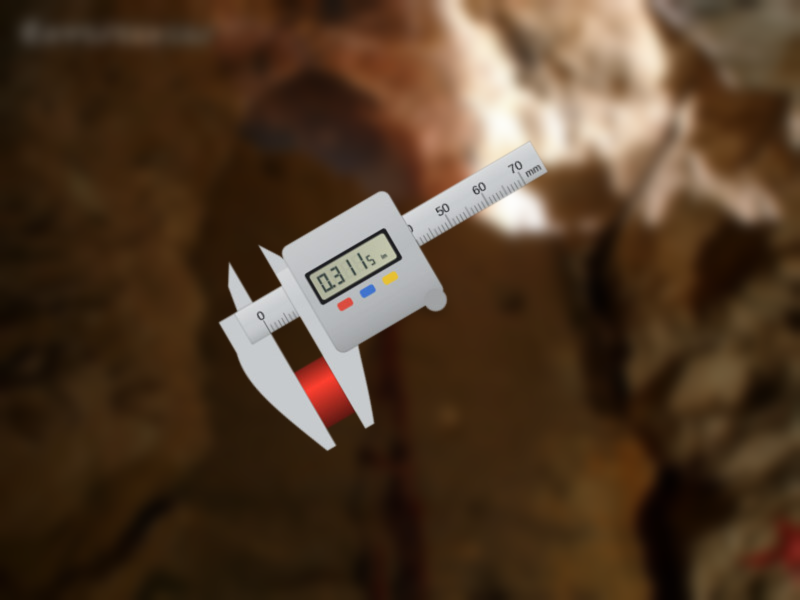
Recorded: 0.3115; in
